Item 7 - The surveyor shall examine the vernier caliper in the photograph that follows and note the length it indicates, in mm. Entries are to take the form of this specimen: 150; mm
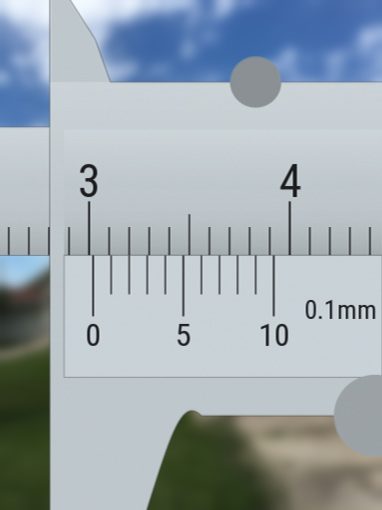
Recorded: 30.2; mm
